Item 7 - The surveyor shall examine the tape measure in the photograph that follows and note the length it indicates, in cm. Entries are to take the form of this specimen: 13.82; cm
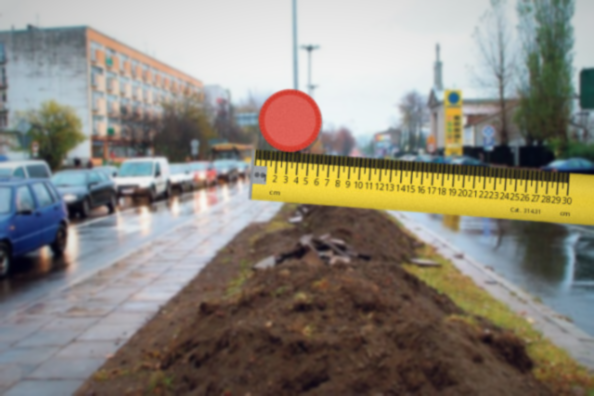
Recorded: 6; cm
